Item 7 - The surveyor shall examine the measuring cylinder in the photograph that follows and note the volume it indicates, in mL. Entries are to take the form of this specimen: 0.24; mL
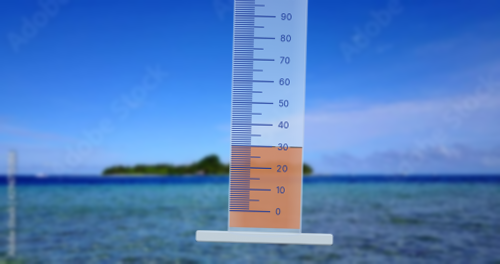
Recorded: 30; mL
